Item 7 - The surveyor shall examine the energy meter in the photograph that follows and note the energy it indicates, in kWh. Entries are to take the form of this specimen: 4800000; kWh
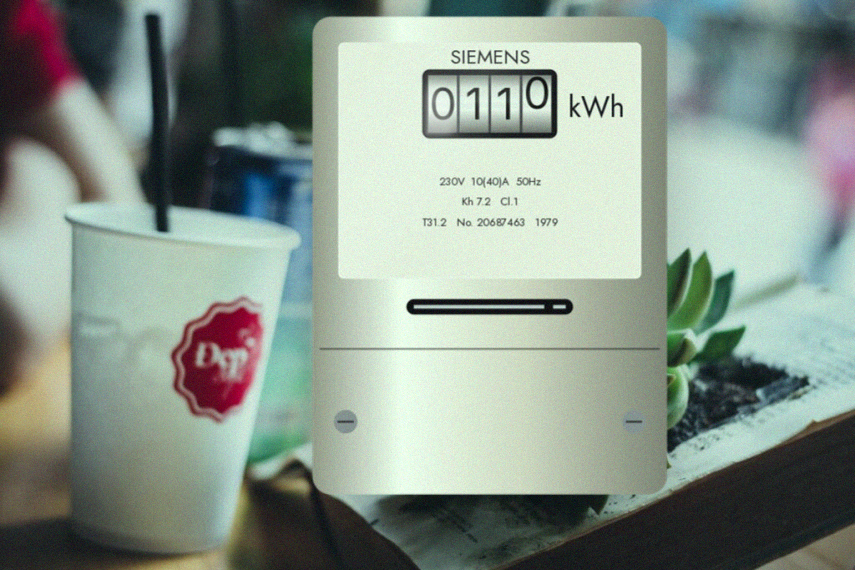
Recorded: 110; kWh
